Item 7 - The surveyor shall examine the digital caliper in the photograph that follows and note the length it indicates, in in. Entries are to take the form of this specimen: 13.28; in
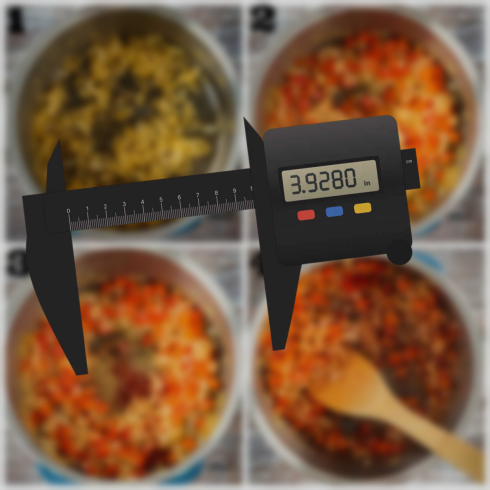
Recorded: 3.9280; in
